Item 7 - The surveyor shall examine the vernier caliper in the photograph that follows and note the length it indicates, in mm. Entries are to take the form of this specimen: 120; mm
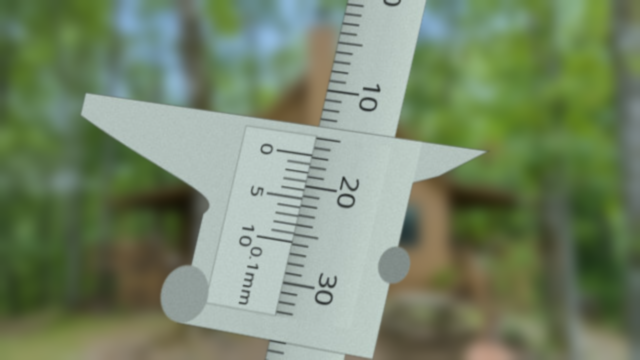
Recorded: 16.8; mm
